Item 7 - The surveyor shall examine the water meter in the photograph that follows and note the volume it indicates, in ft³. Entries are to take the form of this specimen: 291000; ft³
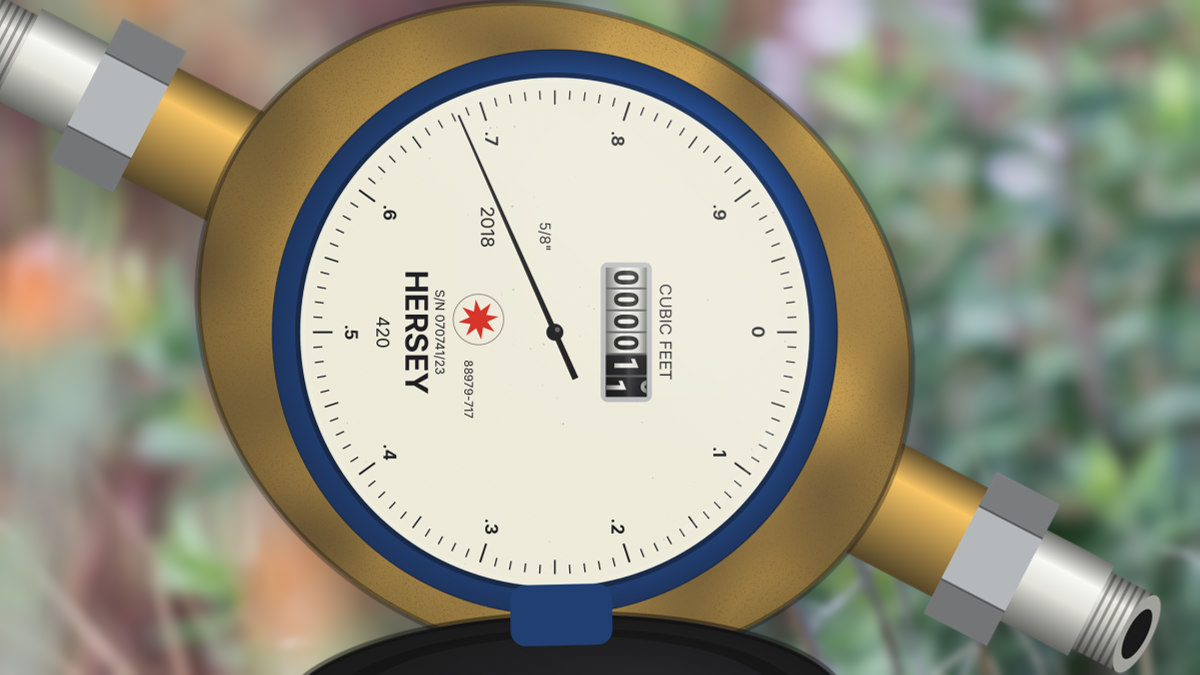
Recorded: 10.68; ft³
